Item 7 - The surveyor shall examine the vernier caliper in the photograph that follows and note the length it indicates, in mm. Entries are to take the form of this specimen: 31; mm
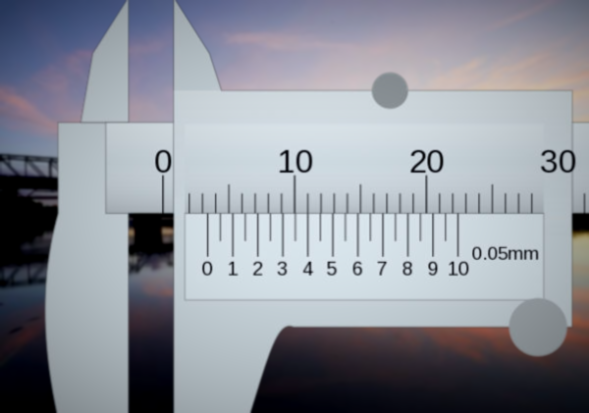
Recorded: 3.4; mm
